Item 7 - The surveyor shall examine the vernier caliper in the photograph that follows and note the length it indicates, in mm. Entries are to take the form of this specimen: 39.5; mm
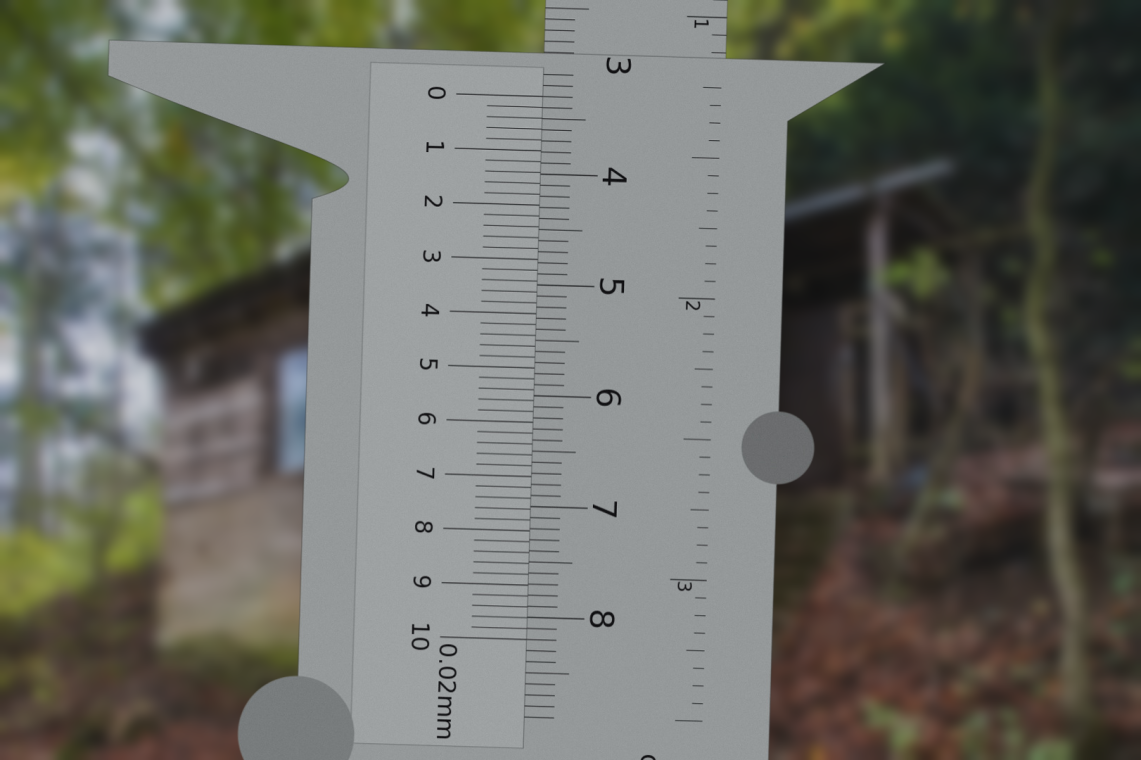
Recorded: 33.0; mm
